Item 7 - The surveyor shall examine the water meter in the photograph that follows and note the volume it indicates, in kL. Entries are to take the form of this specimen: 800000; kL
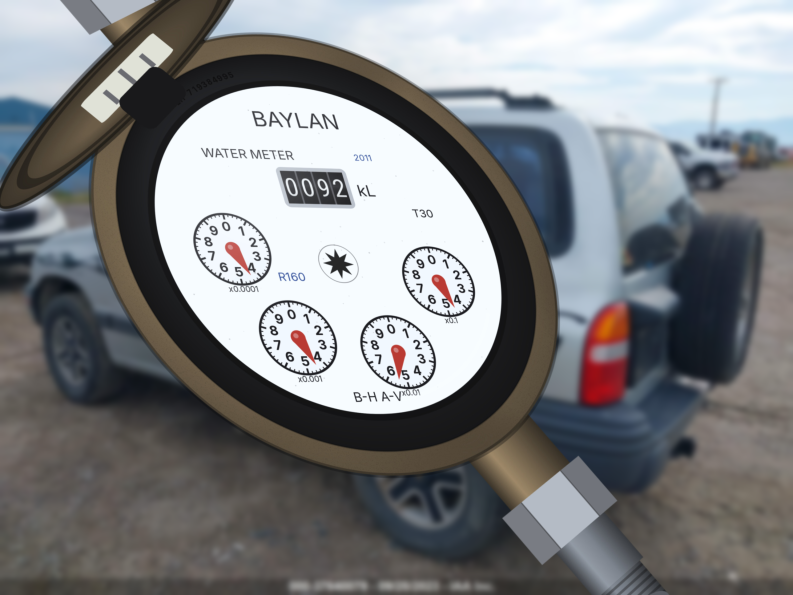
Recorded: 92.4544; kL
